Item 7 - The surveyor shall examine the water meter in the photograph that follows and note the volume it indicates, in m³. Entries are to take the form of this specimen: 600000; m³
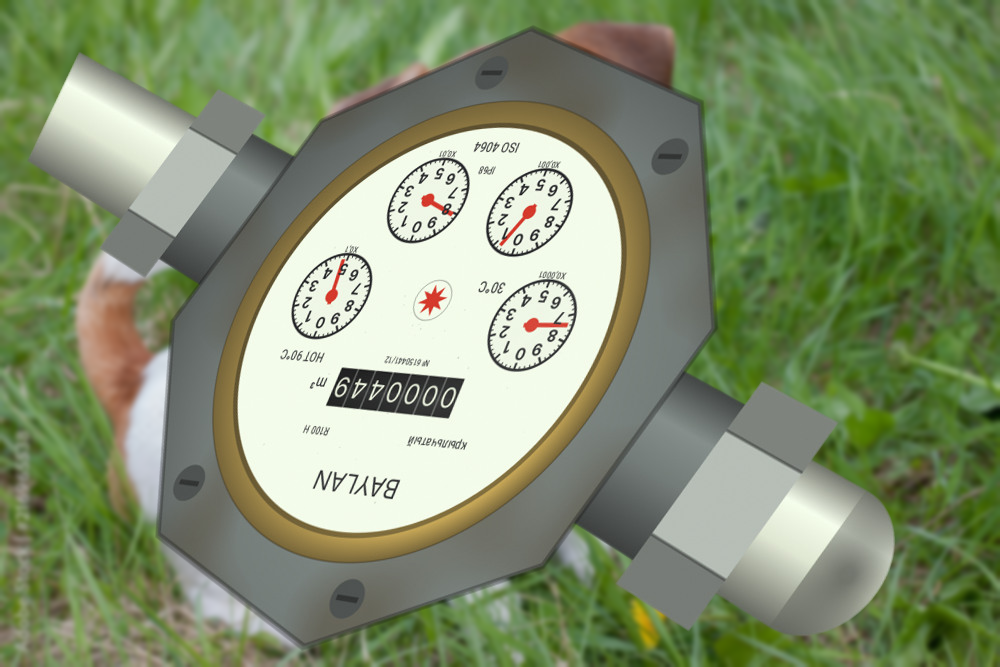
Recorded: 449.4807; m³
